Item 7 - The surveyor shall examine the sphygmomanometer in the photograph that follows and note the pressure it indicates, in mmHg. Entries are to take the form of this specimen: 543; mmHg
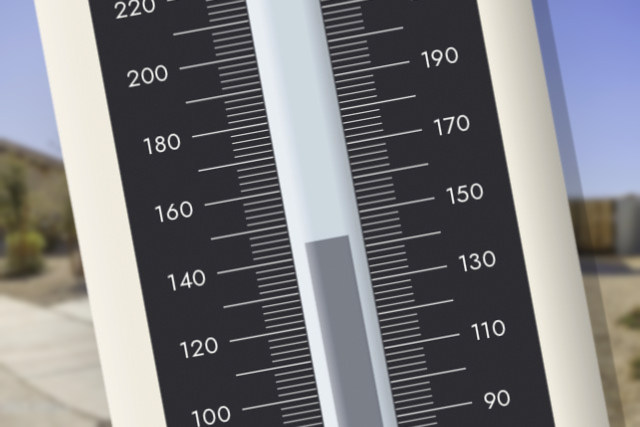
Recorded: 144; mmHg
